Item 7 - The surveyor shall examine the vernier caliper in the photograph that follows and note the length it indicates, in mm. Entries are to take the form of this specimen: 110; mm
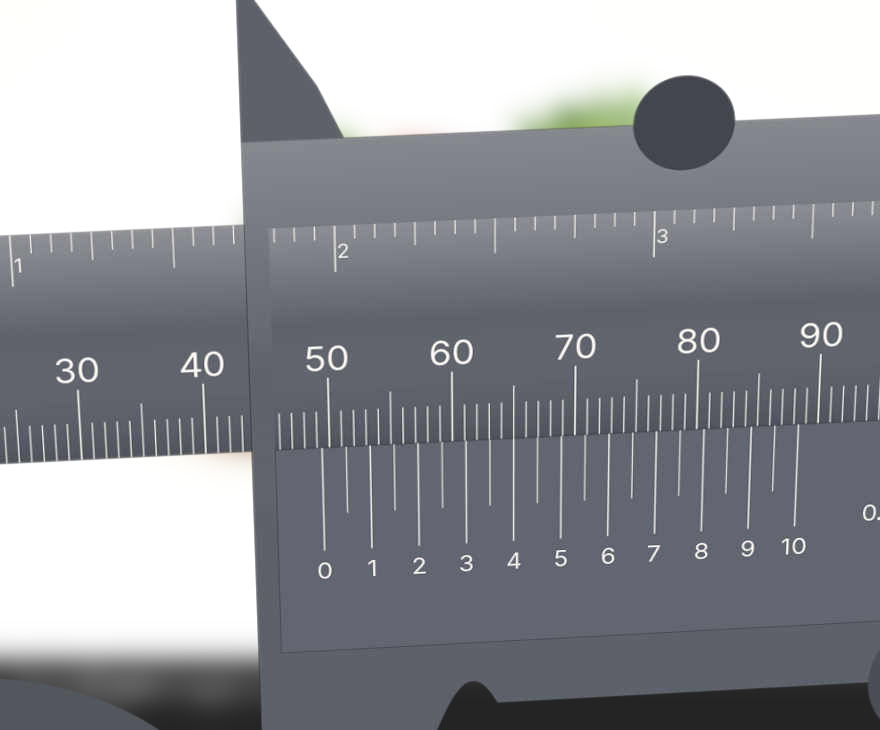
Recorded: 49.4; mm
